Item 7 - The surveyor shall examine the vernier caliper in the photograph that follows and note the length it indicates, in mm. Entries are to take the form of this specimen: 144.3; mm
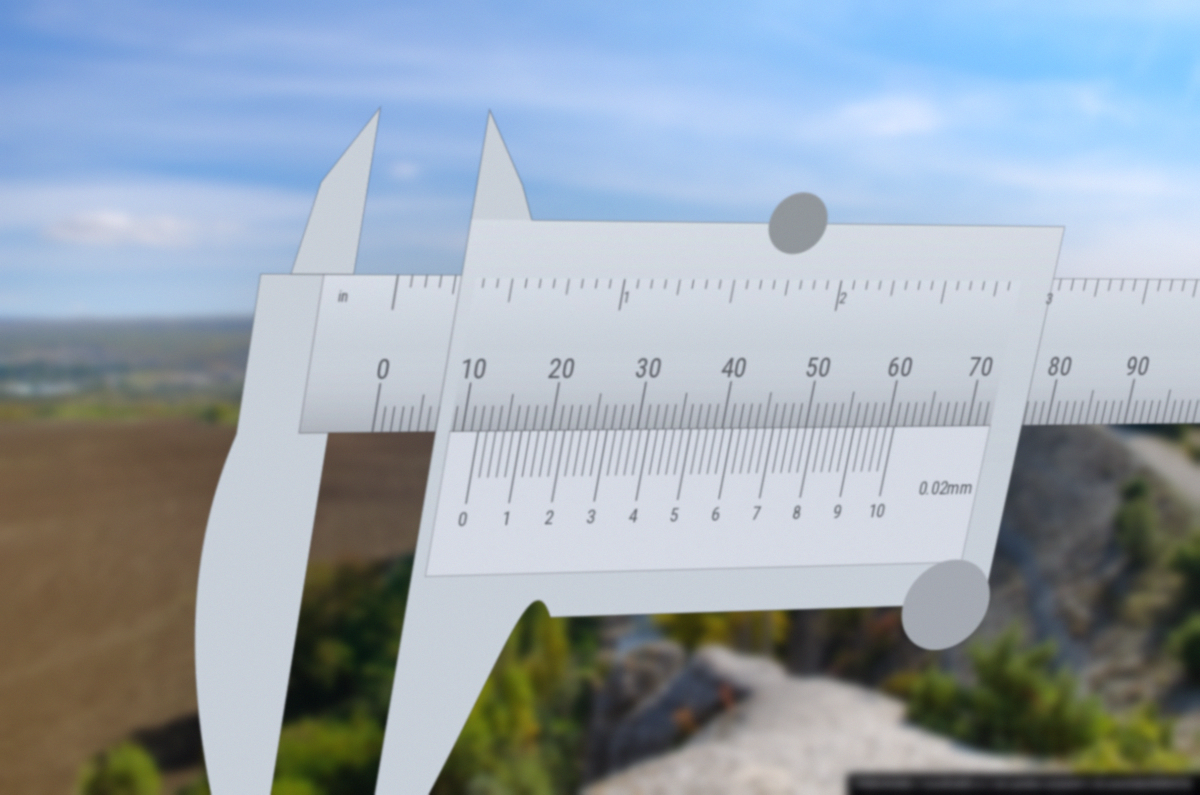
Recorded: 11.8; mm
